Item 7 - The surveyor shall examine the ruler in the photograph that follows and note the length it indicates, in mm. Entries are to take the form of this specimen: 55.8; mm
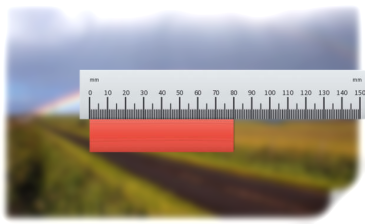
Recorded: 80; mm
